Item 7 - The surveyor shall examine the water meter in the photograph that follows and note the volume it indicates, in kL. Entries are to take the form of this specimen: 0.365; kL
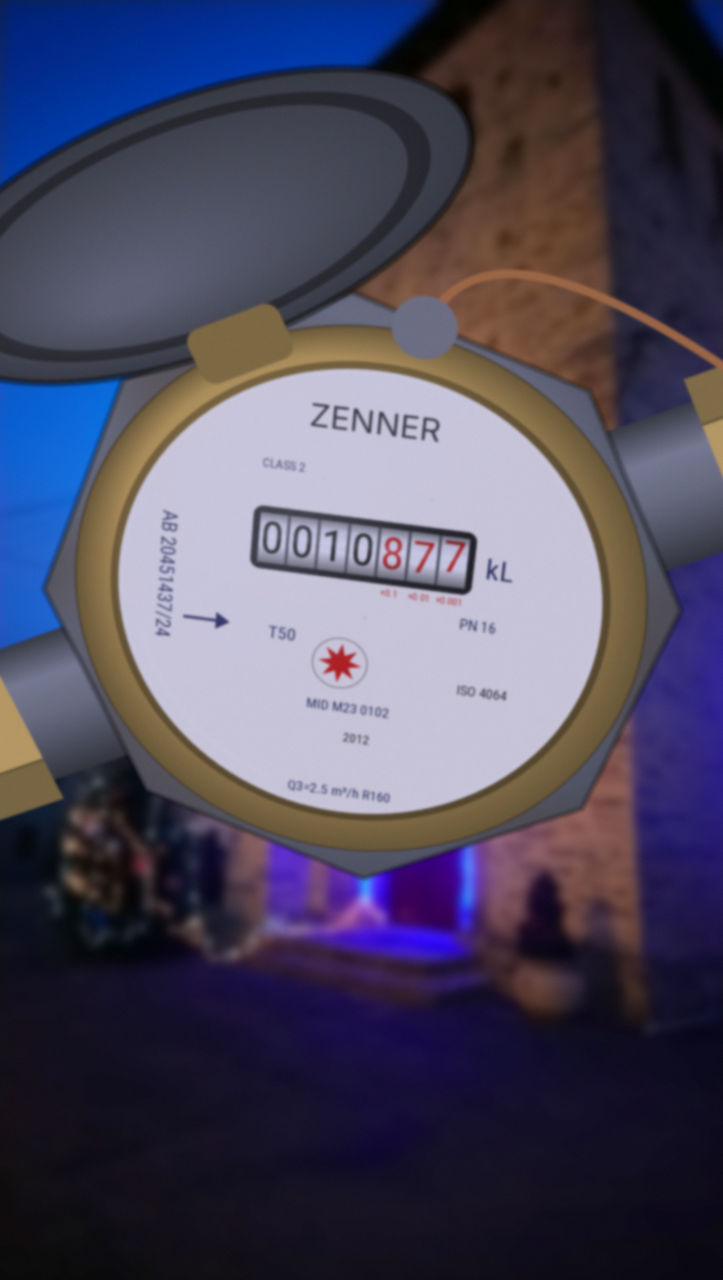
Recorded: 10.877; kL
